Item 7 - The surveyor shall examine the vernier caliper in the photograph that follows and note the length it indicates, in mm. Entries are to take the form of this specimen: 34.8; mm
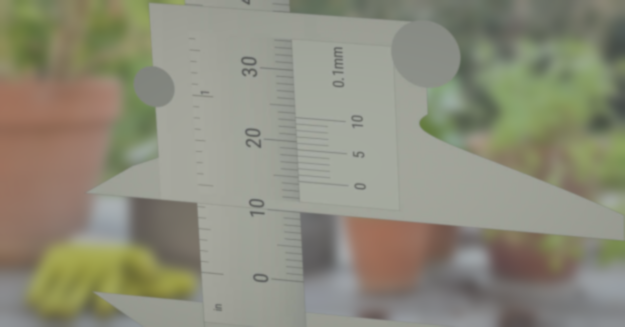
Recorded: 14.4; mm
